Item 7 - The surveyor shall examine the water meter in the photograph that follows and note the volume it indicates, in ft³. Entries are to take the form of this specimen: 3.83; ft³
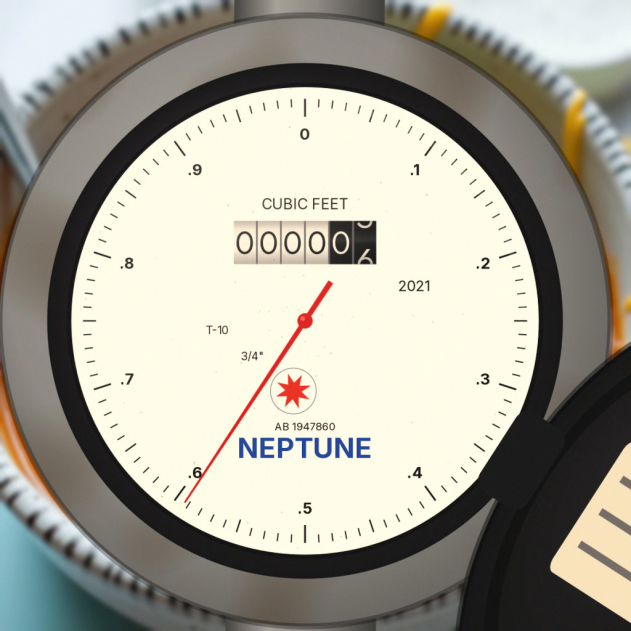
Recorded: 5.59; ft³
